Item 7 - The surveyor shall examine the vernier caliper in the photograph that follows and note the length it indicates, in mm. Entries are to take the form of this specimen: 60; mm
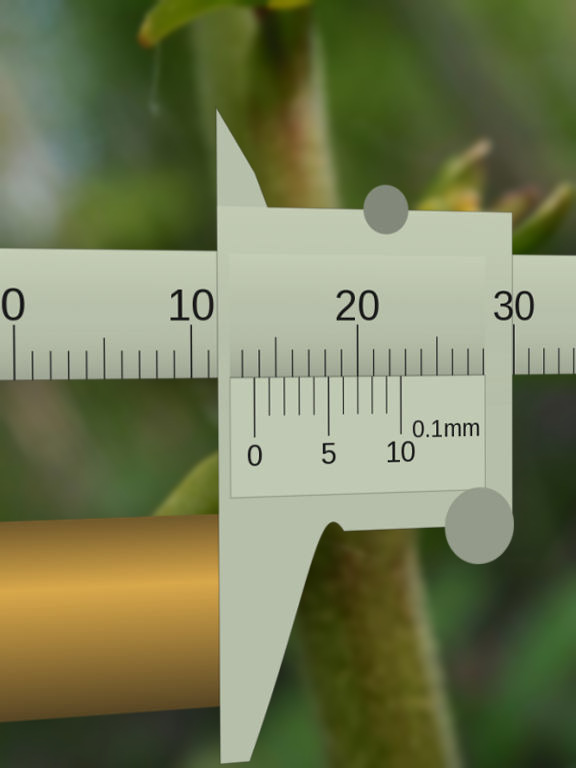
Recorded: 13.7; mm
